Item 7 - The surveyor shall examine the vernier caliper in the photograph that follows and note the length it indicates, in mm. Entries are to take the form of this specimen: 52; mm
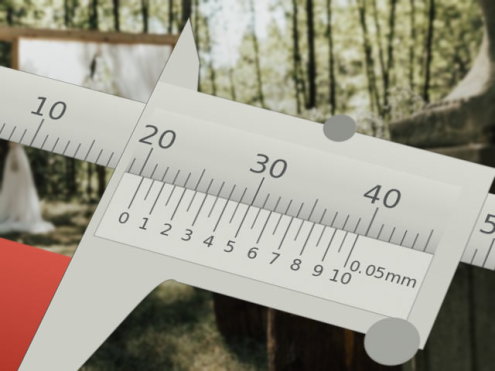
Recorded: 20.4; mm
